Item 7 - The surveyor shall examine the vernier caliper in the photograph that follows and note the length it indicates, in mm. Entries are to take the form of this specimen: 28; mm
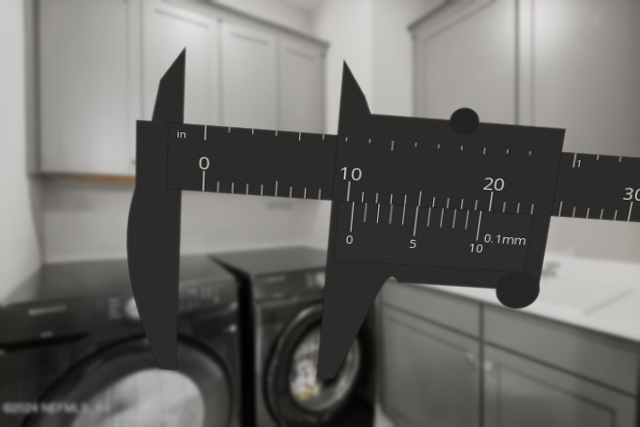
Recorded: 10.4; mm
